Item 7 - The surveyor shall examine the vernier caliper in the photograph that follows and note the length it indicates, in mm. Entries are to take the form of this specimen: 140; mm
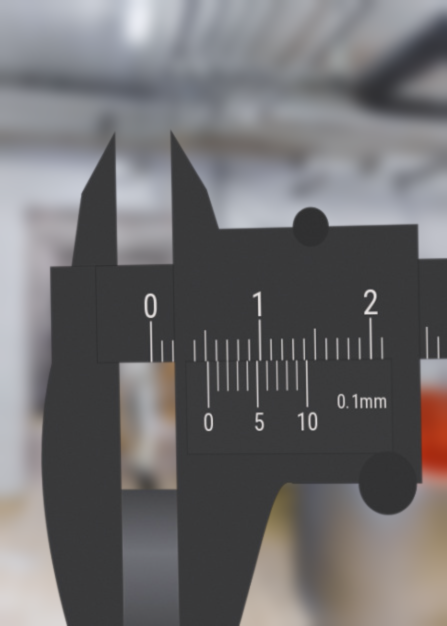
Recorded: 5.2; mm
